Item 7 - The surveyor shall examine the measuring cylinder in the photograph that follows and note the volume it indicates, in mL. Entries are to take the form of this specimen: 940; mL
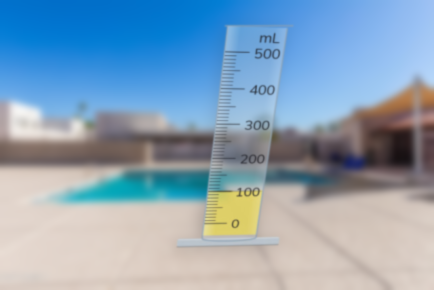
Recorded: 100; mL
